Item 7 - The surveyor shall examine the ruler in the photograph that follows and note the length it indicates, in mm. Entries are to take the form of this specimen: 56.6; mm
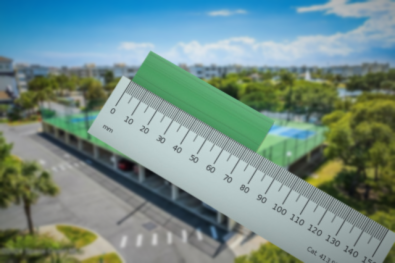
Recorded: 75; mm
